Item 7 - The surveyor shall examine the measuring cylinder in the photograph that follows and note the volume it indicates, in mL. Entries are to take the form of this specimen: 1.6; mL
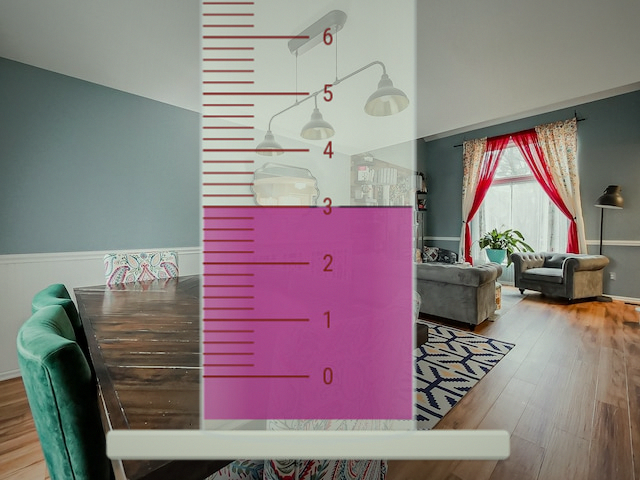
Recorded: 3; mL
